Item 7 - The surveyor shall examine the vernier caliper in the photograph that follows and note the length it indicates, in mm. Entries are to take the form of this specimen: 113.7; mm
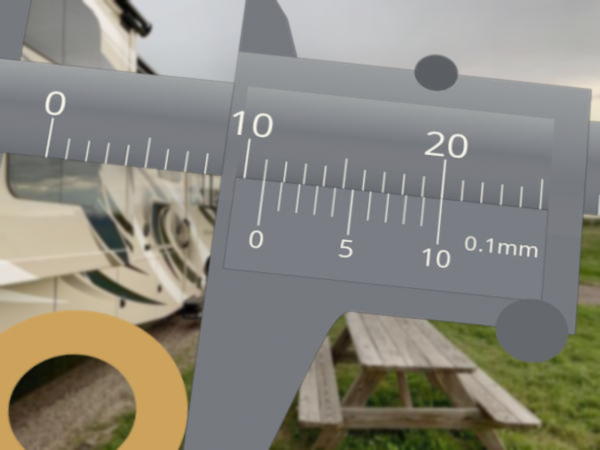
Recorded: 11.0; mm
